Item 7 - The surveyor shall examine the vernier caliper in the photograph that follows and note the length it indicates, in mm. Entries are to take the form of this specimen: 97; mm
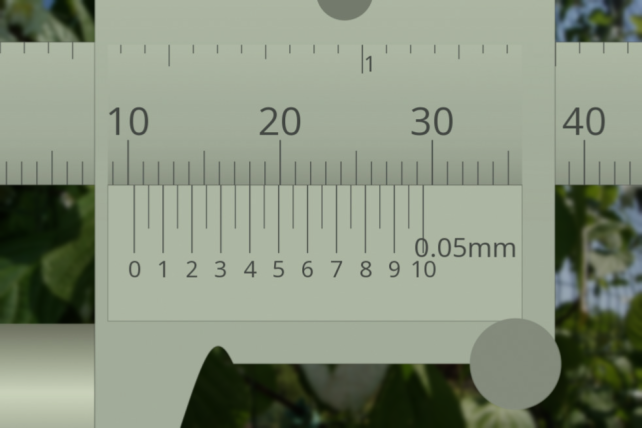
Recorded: 10.4; mm
